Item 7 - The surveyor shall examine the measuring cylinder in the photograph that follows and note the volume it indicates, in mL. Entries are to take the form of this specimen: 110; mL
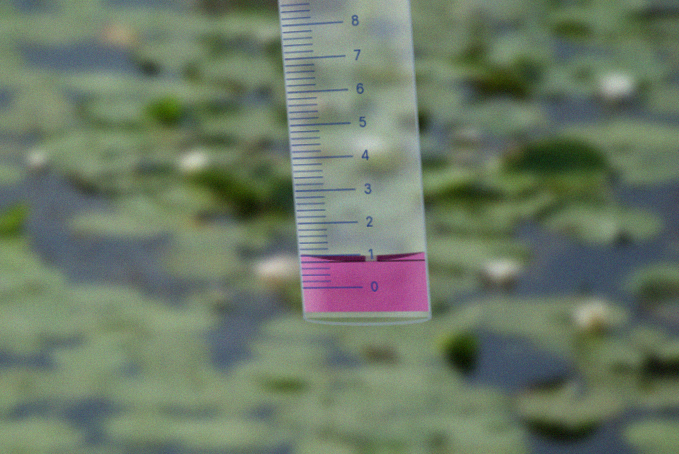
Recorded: 0.8; mL
